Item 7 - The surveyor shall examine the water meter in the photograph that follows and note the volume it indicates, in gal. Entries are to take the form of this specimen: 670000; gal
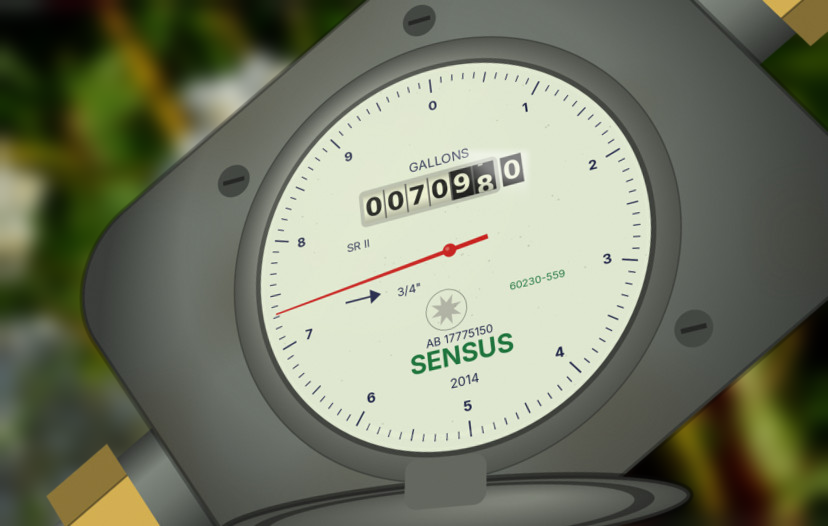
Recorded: 70977.3; gal
